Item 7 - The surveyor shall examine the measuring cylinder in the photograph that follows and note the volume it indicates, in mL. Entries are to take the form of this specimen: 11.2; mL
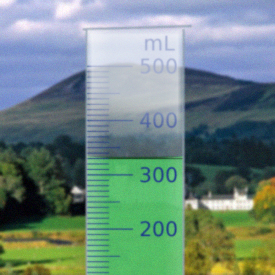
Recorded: 330; mL
